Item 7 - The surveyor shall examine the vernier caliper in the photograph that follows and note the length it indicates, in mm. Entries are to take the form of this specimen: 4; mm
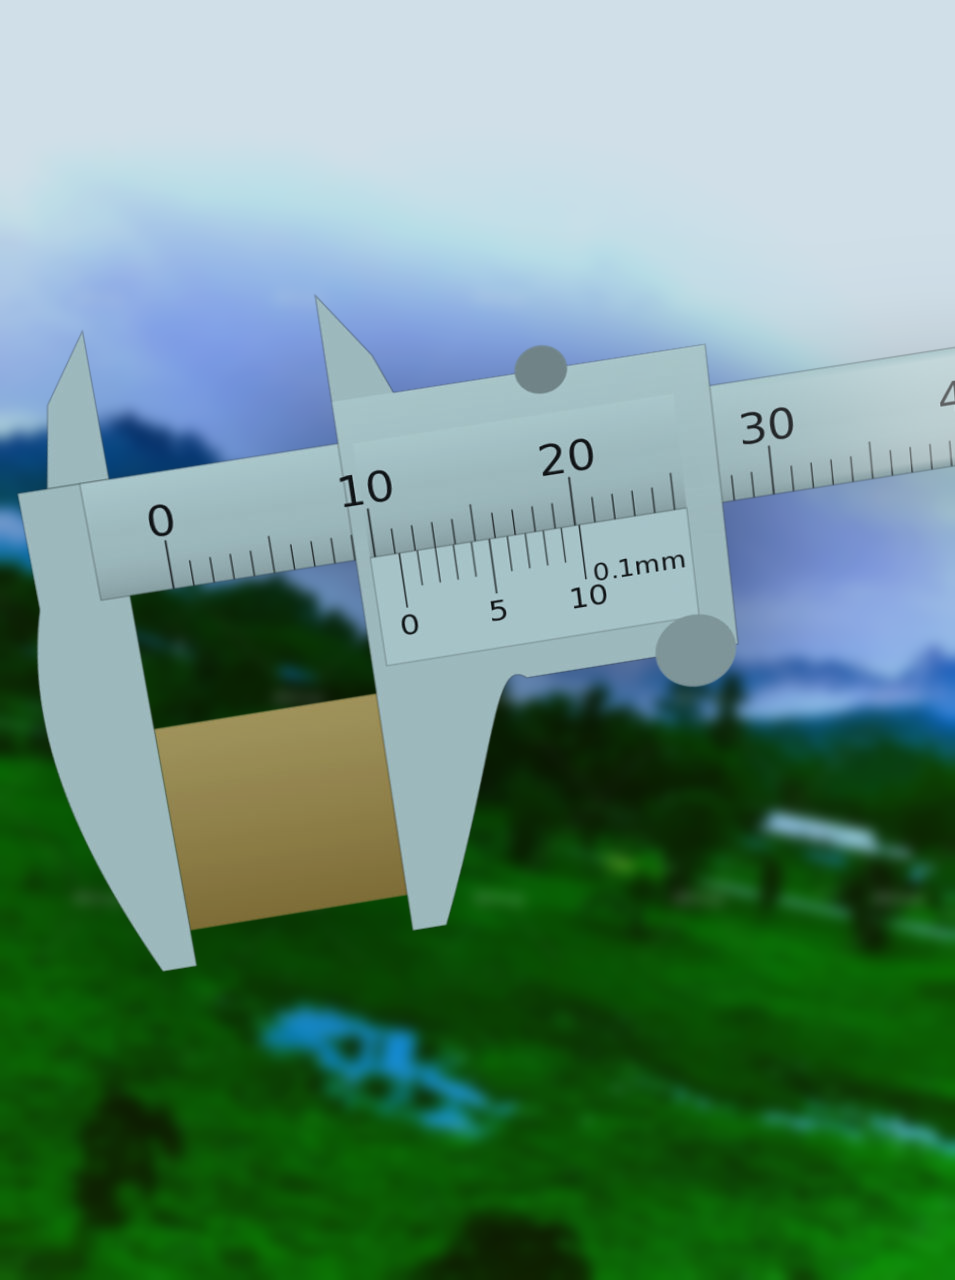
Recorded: 11.2; mm
